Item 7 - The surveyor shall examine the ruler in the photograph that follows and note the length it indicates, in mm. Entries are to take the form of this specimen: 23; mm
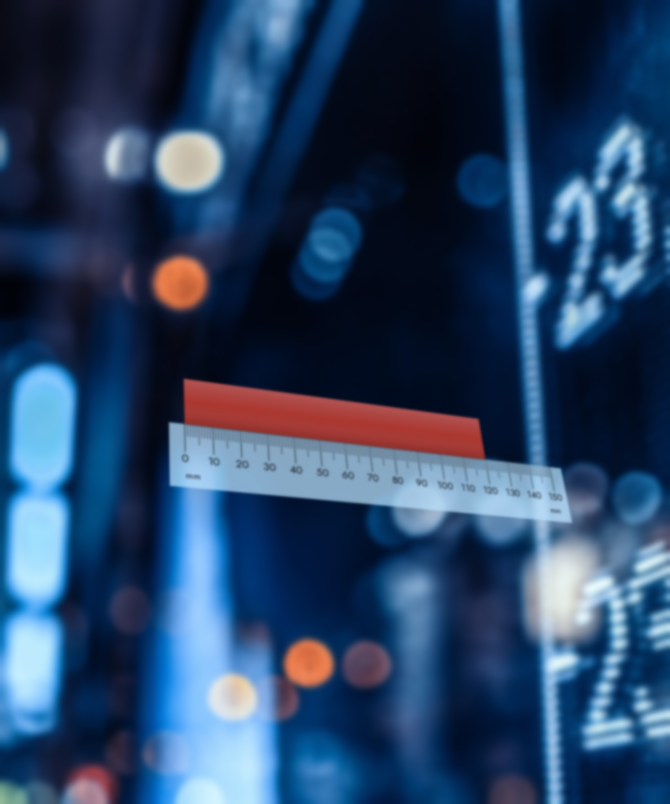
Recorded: 120; mm
